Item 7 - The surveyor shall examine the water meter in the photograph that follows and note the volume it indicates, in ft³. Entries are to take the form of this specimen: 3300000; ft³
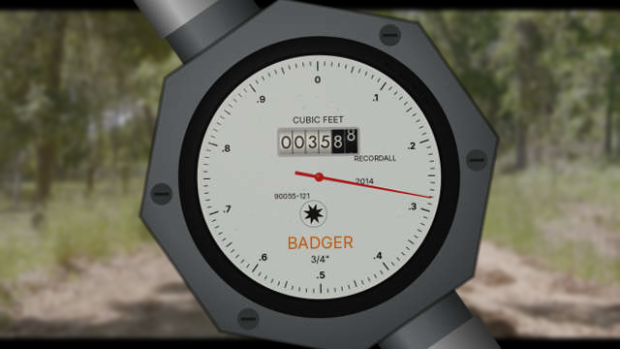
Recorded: 3588.28; ft³
